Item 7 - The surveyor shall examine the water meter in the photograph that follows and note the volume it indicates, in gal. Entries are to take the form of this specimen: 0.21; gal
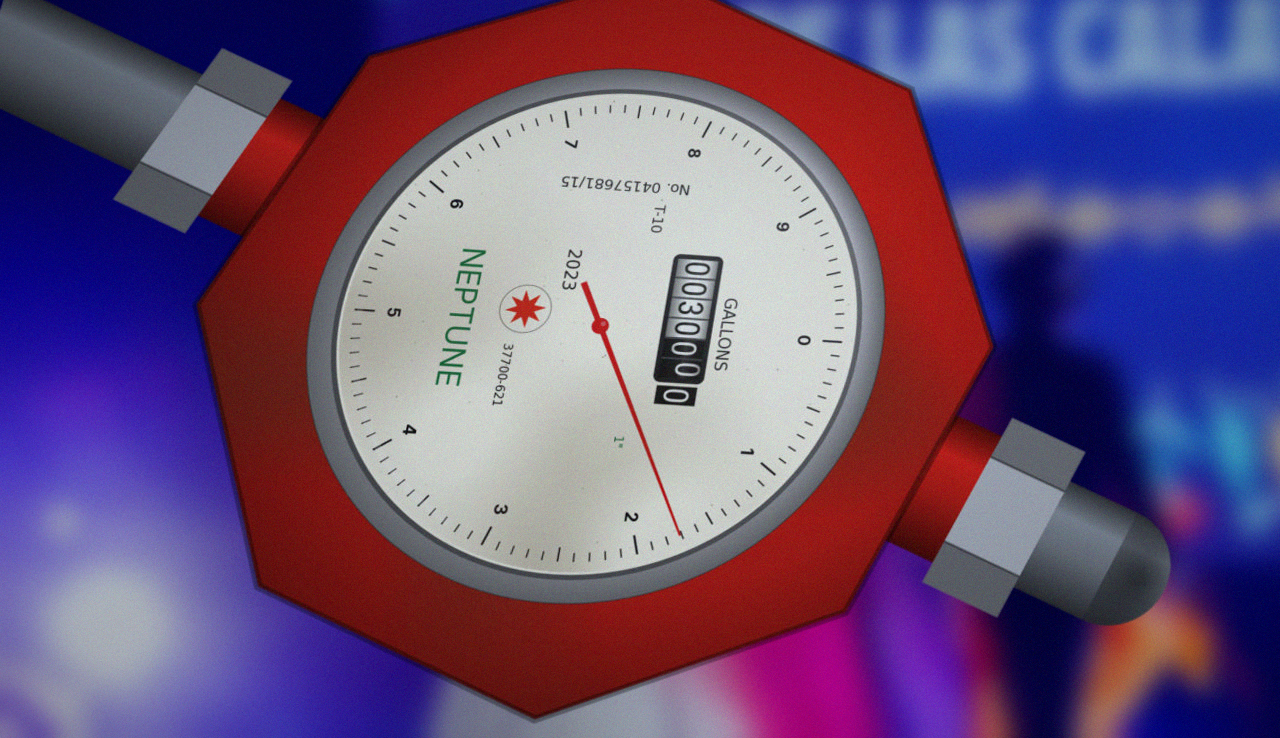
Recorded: 30001.7; gal
